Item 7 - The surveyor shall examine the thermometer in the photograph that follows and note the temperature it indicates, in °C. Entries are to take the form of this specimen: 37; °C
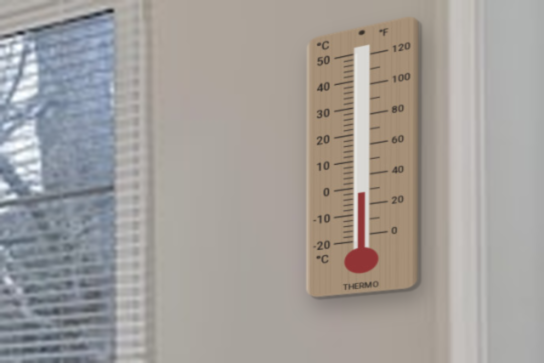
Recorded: -2; °C
